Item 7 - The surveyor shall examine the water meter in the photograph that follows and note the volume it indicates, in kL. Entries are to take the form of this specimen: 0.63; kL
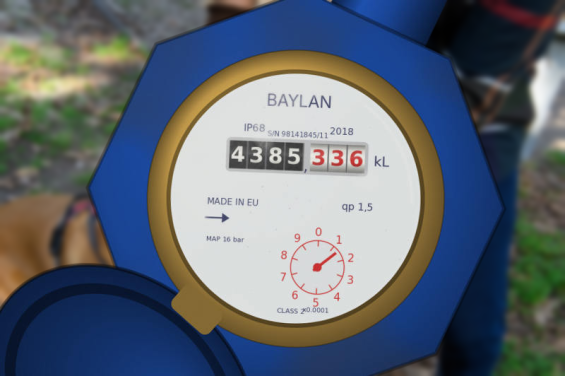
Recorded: 4385.3361; kL
